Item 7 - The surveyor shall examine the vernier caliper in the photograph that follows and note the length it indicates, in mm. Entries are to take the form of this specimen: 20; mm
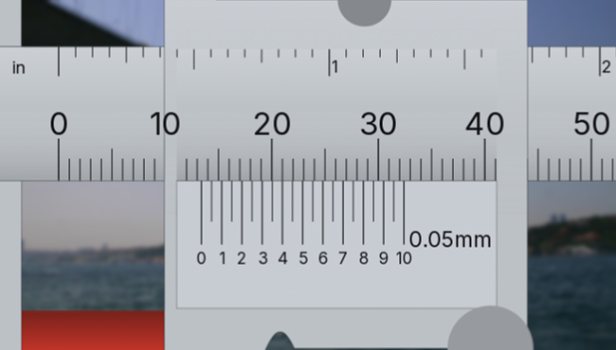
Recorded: 13.4; mm
